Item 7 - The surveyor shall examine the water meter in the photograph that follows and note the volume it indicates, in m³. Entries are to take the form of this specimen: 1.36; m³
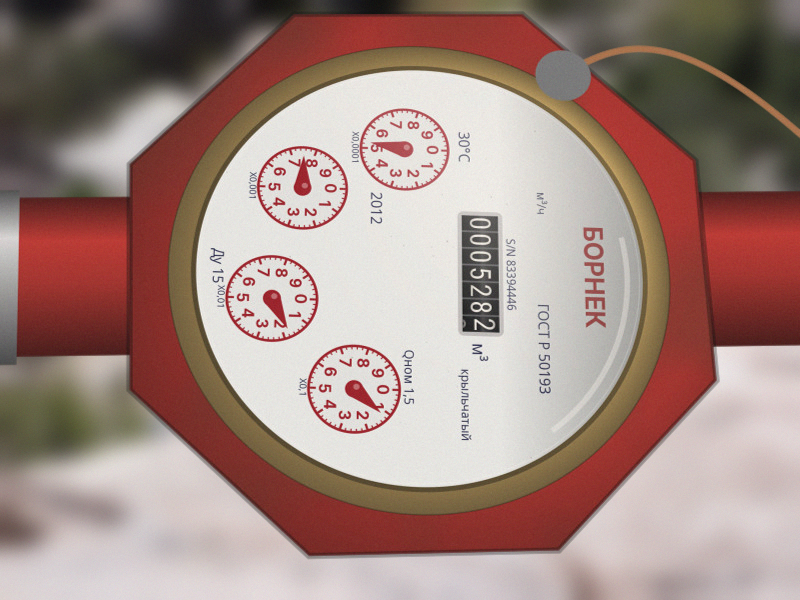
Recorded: 5282.1175; m³
